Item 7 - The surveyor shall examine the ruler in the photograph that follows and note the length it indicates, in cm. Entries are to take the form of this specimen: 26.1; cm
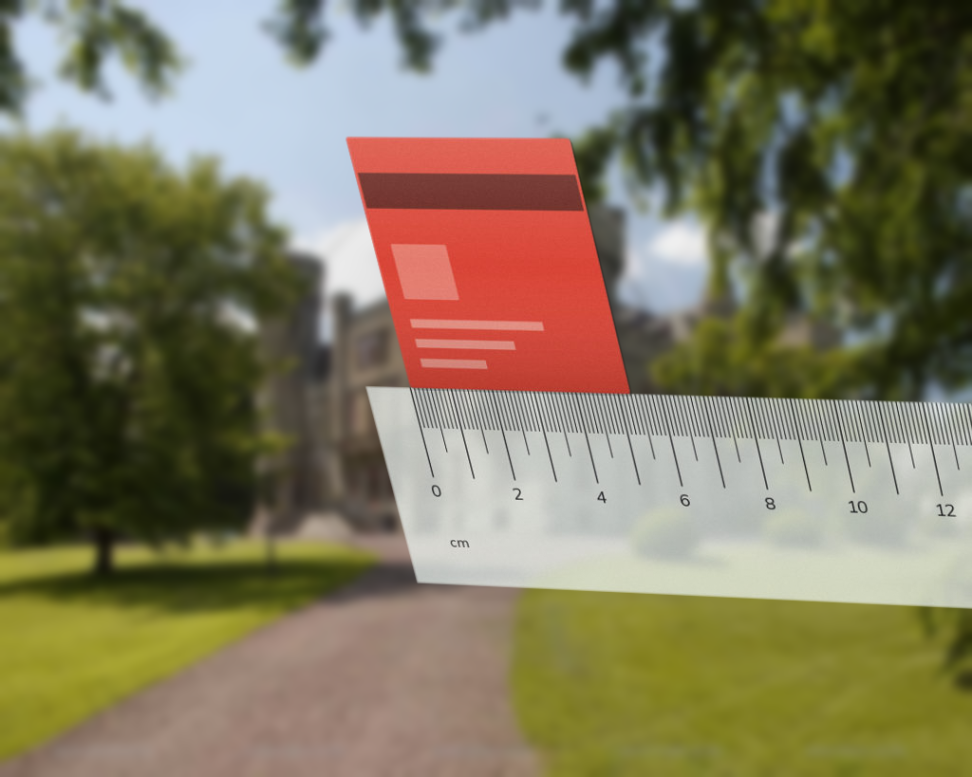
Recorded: 5.3; cm
